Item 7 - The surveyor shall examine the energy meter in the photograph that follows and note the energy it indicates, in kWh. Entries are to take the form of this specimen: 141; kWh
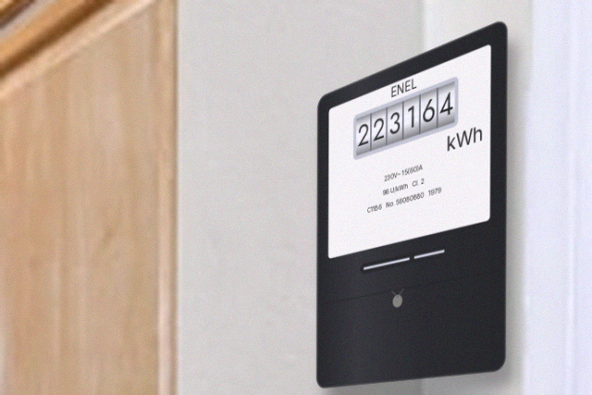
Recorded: 223164; kWh
